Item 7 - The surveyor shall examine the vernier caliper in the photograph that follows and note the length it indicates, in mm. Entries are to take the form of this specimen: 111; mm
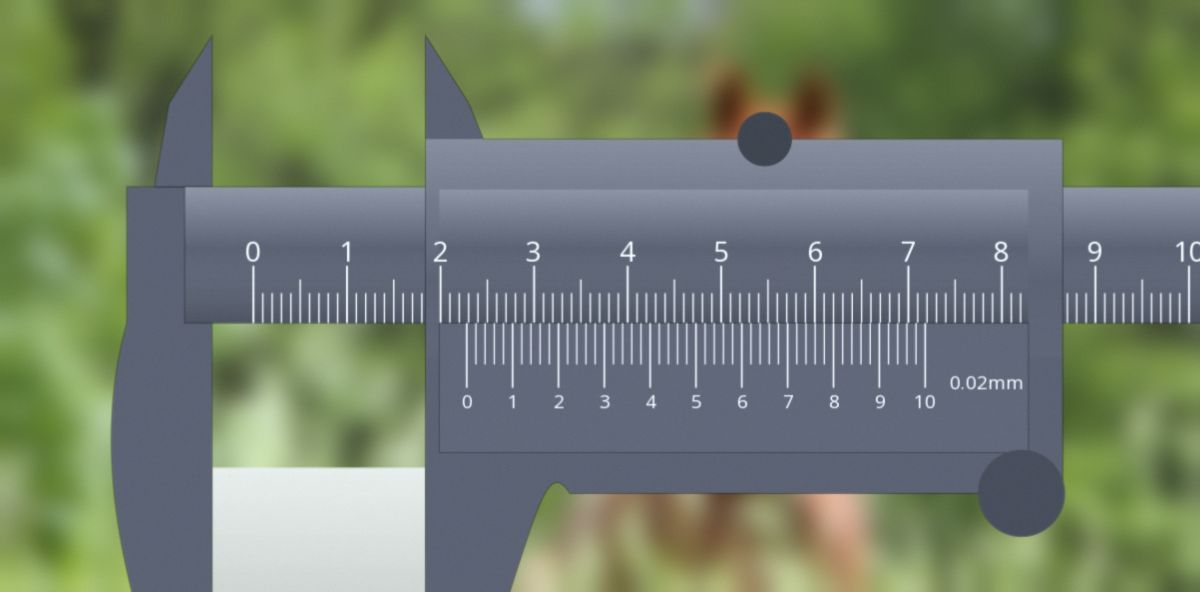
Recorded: 22.8; mm
